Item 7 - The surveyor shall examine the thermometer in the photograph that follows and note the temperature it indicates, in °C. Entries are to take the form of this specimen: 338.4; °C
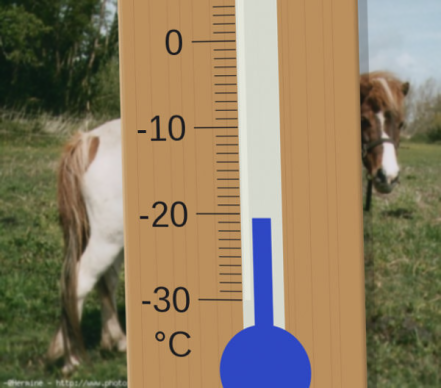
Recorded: -20.5; °C
